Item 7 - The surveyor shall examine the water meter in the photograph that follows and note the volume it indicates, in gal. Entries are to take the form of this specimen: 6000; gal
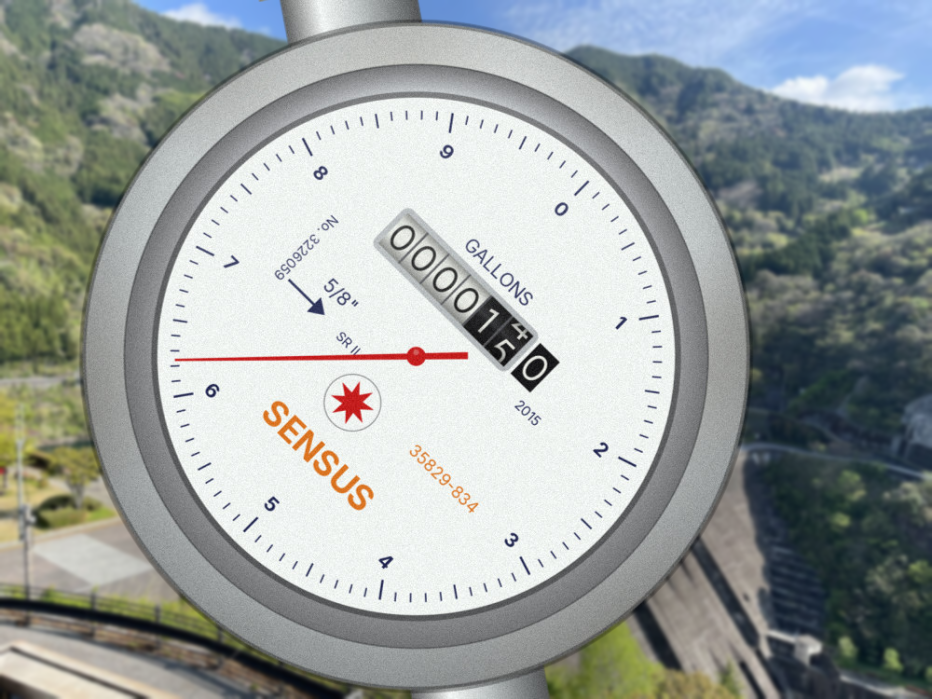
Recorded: 146.2; gal
